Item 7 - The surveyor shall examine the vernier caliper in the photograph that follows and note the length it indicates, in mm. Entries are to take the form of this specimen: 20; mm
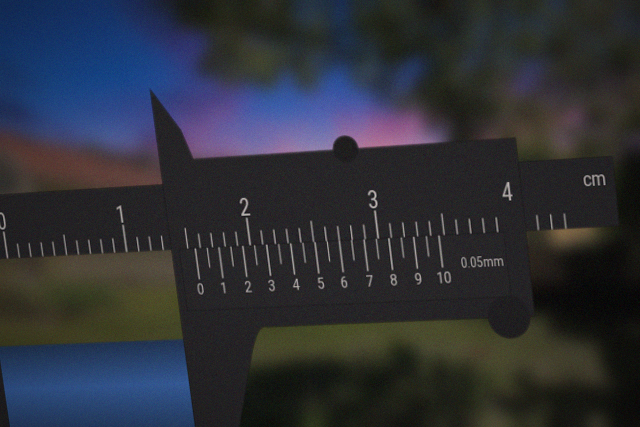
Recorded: 15.6; mm
